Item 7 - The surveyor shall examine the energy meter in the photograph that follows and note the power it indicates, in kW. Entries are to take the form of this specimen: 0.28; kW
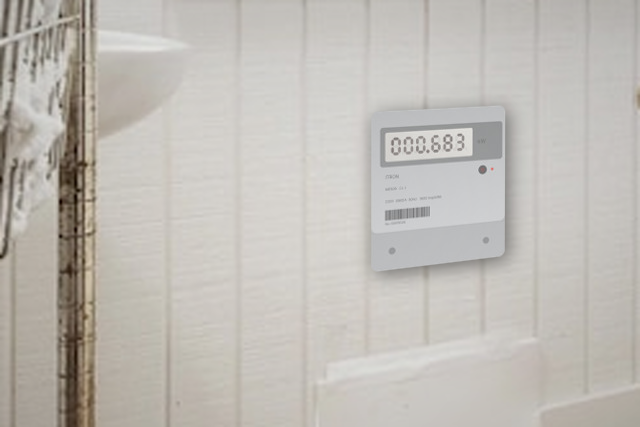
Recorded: 0.683; kW
